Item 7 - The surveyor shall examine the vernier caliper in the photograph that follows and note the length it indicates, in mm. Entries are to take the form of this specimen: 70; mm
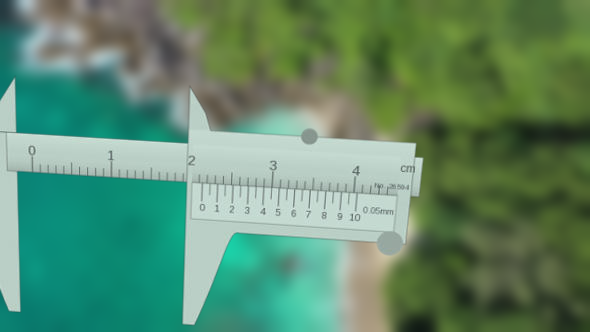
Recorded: 21.4; mm
